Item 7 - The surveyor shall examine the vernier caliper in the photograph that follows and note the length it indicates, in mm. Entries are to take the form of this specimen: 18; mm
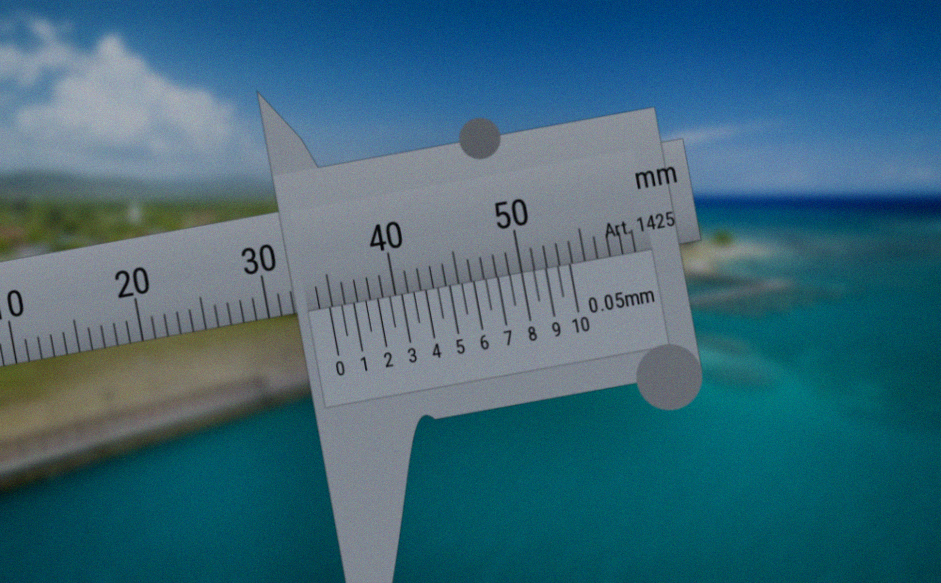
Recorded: 34.8; mm
